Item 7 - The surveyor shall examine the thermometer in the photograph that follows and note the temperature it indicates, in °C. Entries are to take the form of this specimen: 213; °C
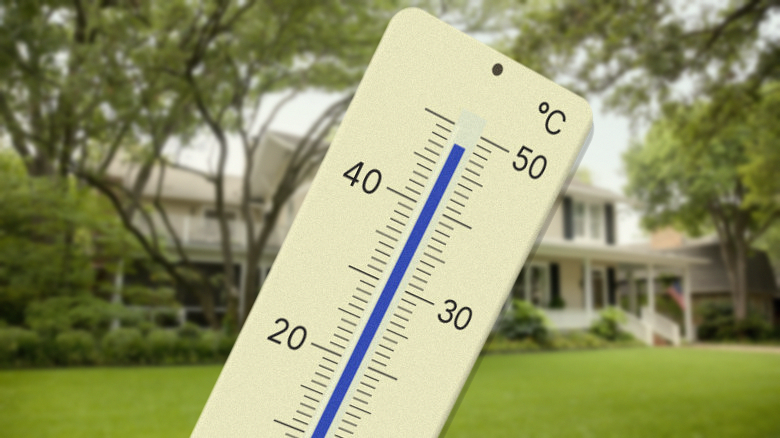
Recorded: 48; °C
